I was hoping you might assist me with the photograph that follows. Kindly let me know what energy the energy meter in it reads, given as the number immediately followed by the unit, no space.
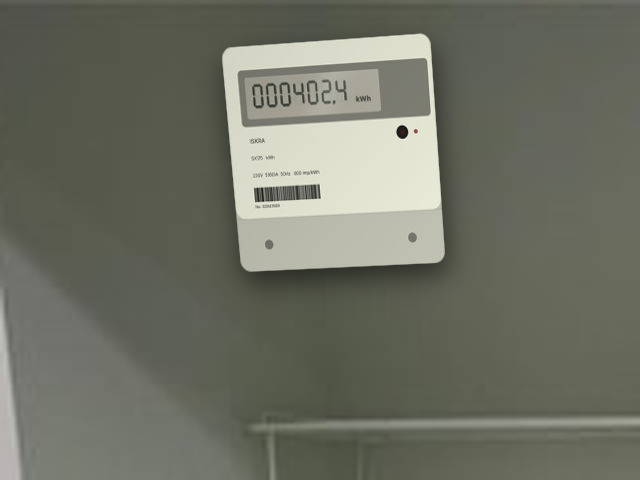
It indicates 402.4kWh
